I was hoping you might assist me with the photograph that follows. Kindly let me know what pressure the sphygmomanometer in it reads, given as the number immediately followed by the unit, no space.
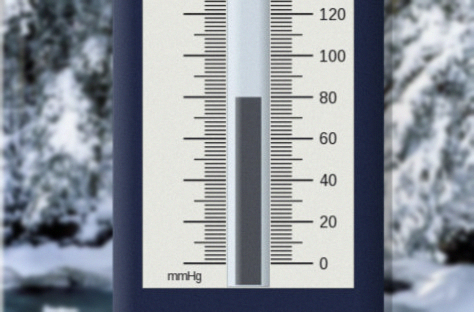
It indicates 80mmHg
